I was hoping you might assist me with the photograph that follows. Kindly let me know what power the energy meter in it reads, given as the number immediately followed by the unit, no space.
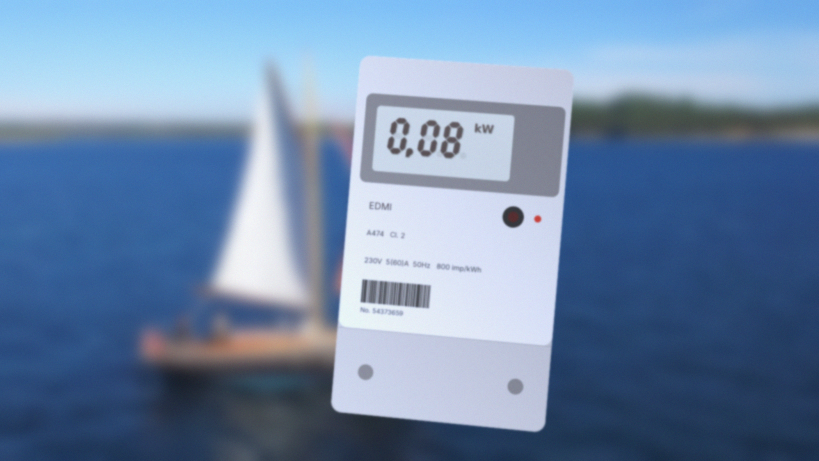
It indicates 0.08kW
